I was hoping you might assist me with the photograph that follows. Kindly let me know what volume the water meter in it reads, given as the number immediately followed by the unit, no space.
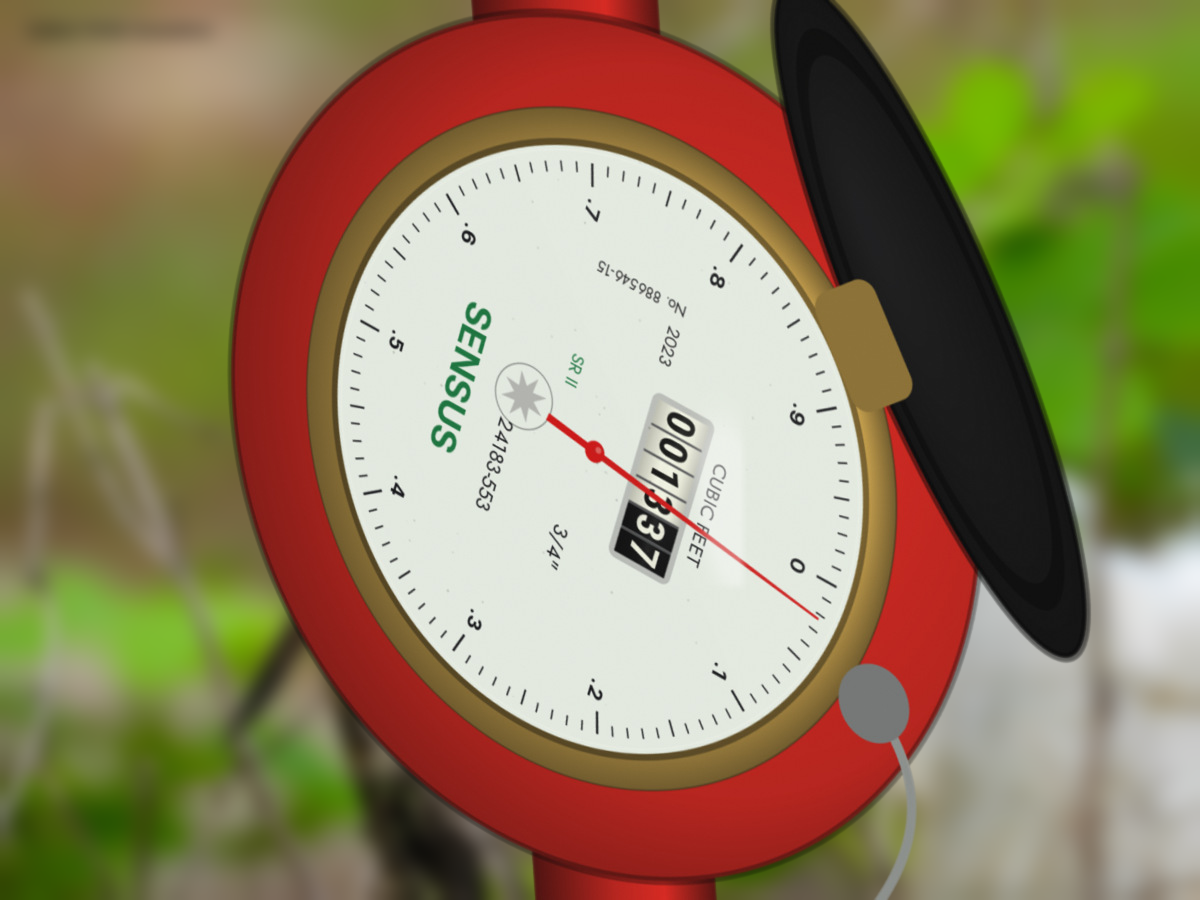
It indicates 1337.02ft³
